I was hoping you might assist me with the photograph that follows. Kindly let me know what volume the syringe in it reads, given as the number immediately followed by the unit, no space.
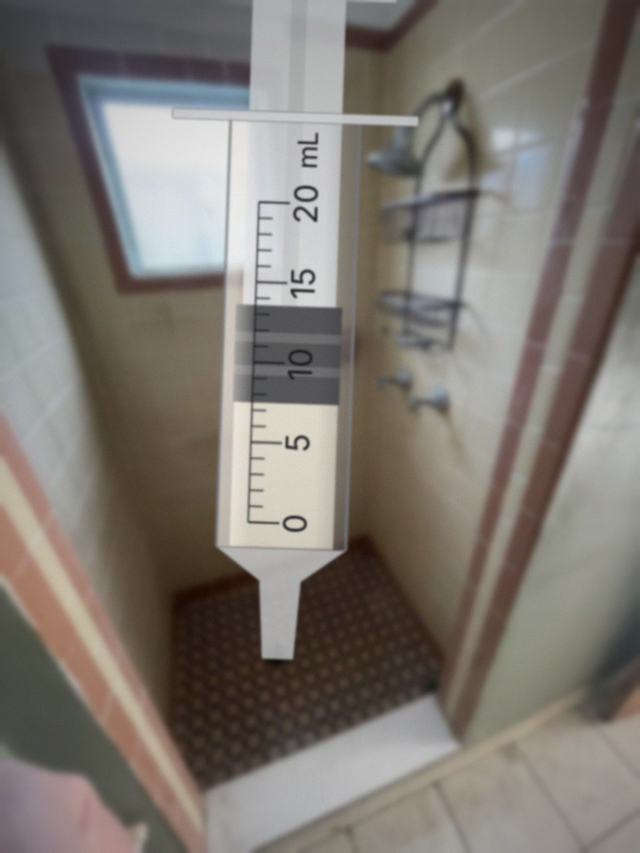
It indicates 7.5mL
